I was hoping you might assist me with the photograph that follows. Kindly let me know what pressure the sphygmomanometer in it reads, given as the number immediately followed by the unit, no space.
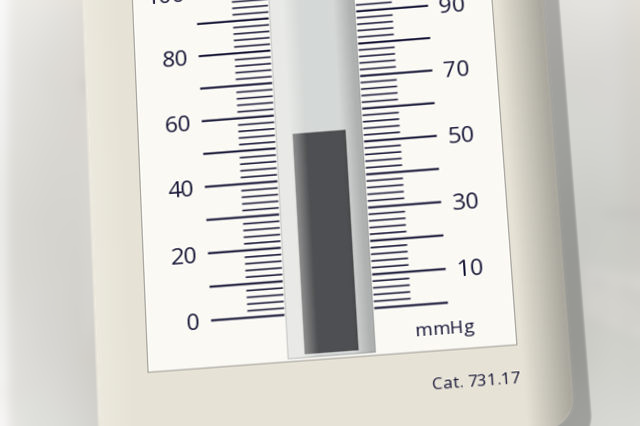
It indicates 54mmHg
